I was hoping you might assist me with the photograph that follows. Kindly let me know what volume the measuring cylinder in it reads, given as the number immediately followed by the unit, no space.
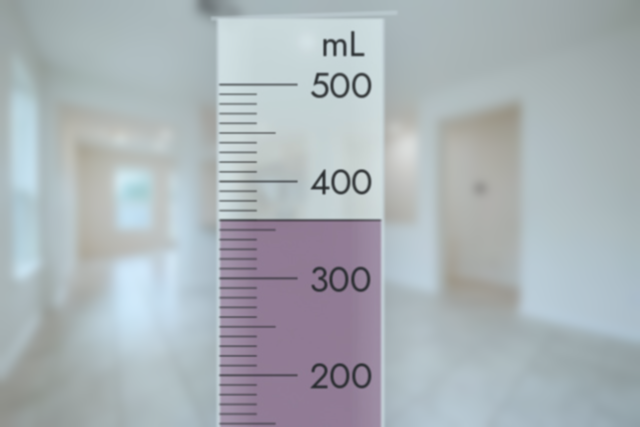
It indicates 360mL
